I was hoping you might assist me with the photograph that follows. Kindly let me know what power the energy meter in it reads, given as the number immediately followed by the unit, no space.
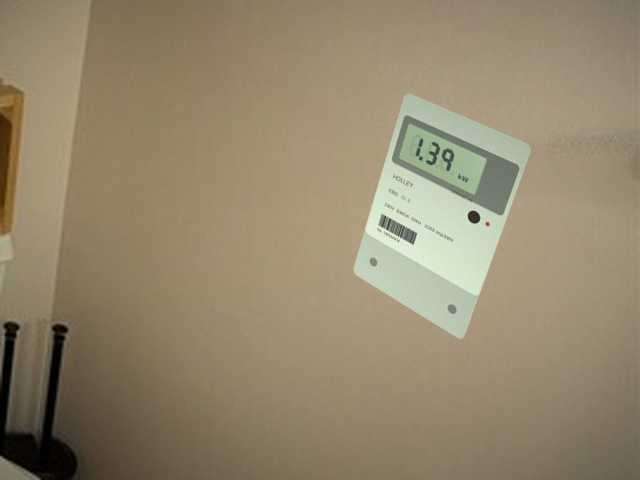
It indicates 1.39kW
